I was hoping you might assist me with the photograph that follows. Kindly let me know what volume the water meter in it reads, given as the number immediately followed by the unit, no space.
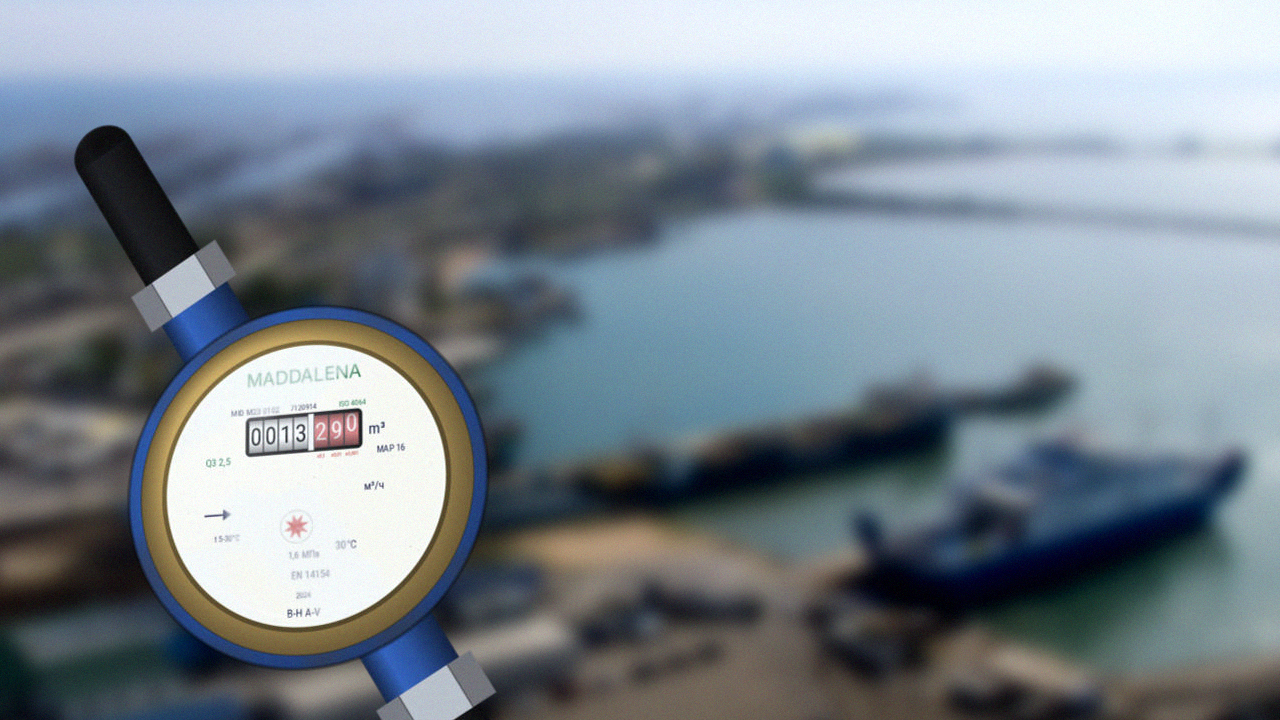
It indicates 13.290m³
